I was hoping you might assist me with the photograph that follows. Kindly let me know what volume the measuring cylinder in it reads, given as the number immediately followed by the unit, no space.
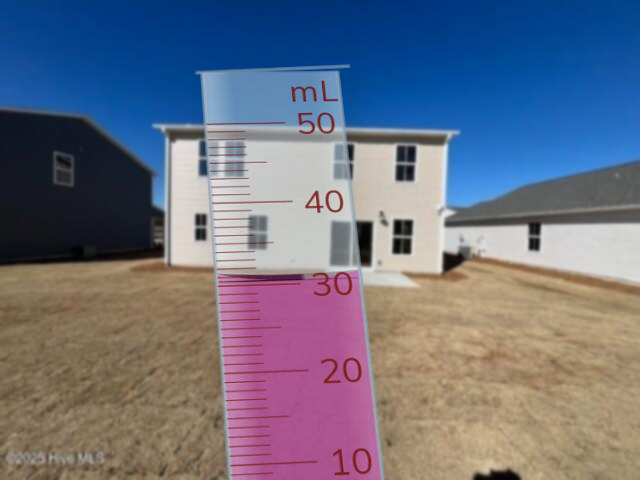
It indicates 30.5mL
